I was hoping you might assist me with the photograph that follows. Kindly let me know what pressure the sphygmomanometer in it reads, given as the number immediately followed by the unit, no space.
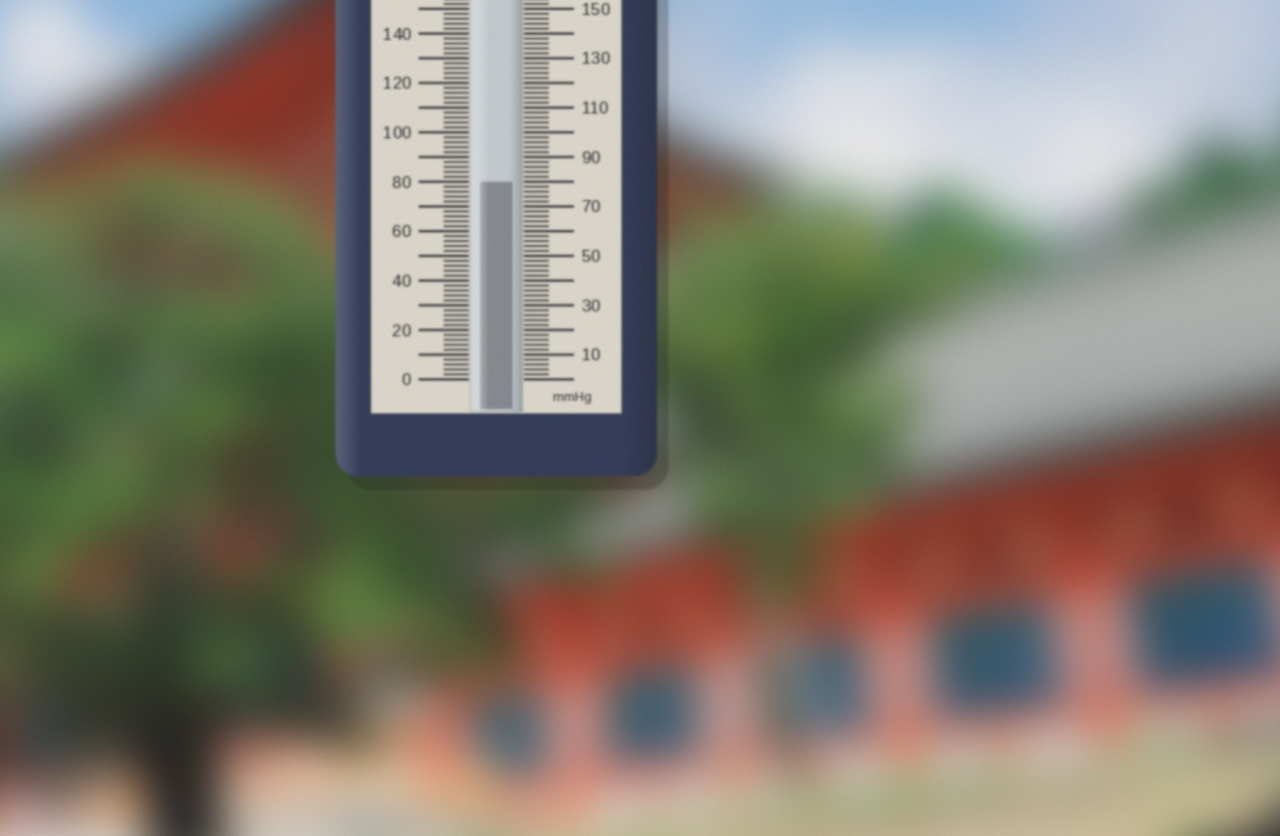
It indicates 80mmHg
